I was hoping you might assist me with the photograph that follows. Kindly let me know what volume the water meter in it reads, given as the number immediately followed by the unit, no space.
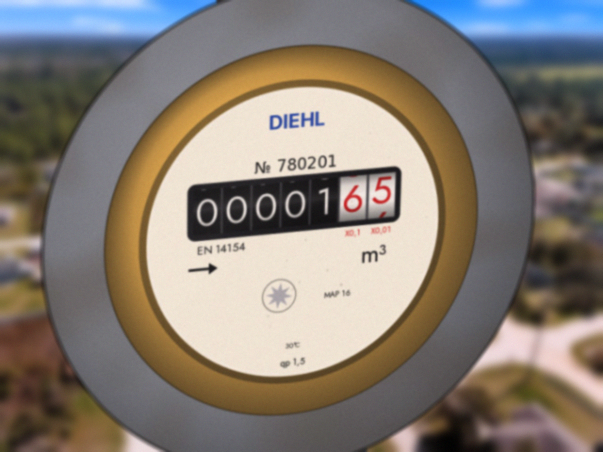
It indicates 1.65m³
